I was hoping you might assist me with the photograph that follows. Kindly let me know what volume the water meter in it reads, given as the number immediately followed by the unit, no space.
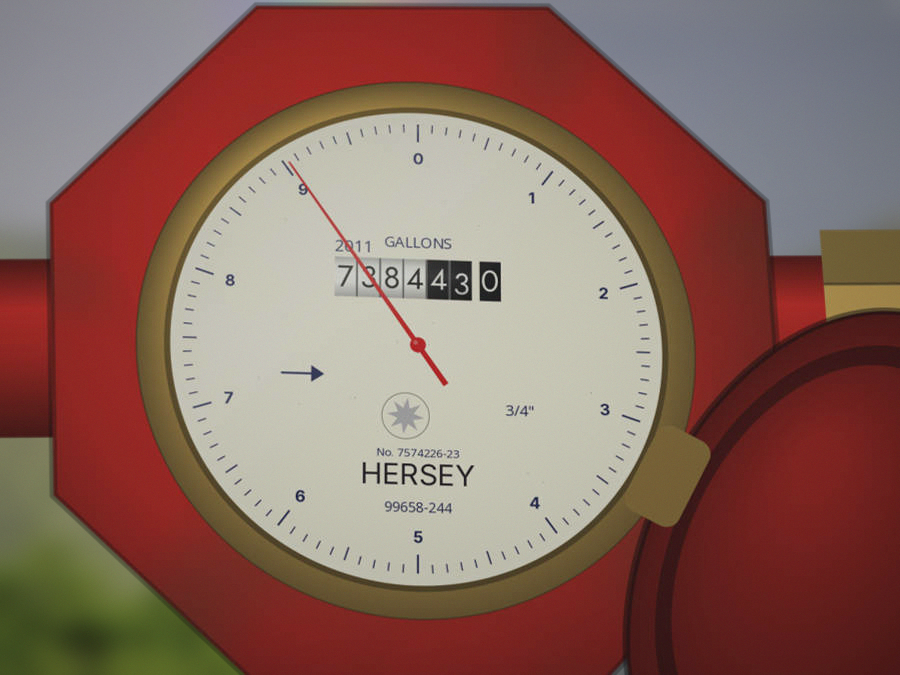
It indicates 7384429.0gal
